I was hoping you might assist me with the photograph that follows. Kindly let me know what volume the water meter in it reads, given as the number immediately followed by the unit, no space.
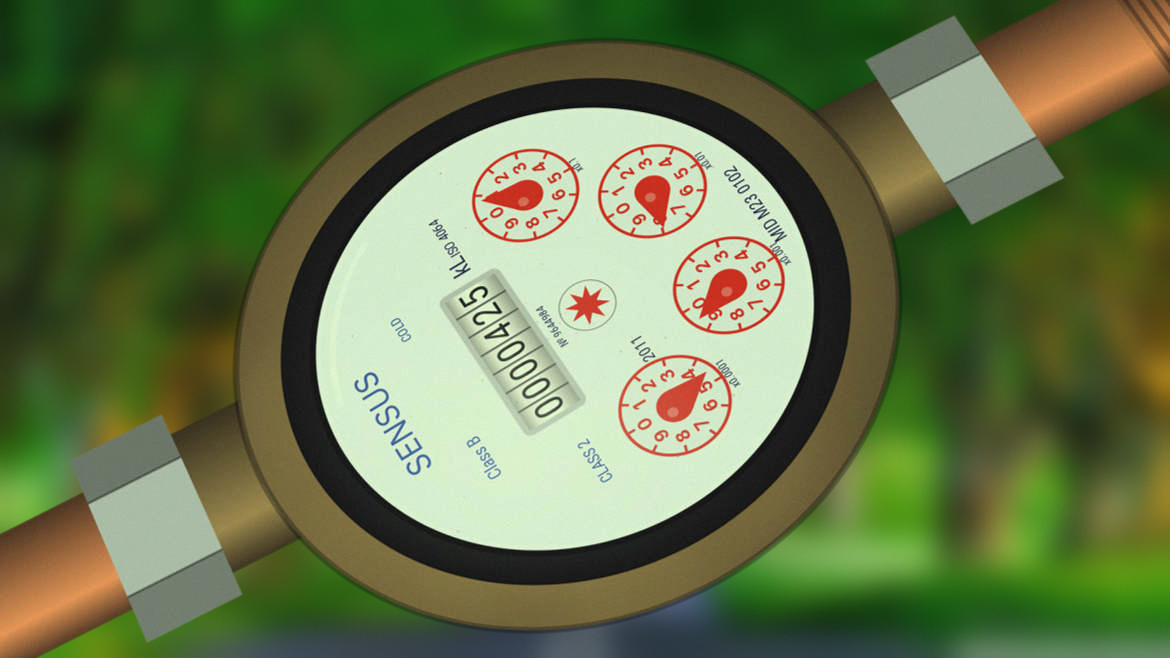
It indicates 425.0794kL
